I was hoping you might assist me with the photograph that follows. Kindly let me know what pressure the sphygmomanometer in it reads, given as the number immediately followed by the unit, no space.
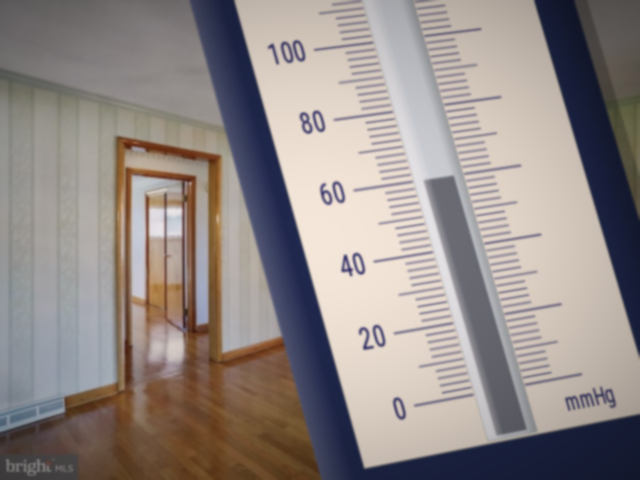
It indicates 60mmHg
